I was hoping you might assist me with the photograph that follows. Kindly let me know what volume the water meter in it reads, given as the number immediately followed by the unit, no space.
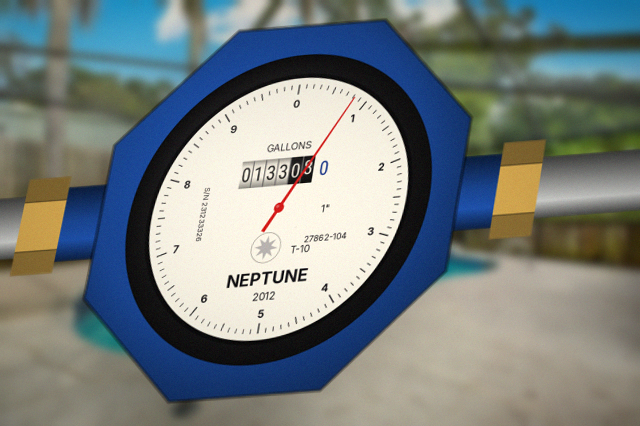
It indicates 133080.8gal
